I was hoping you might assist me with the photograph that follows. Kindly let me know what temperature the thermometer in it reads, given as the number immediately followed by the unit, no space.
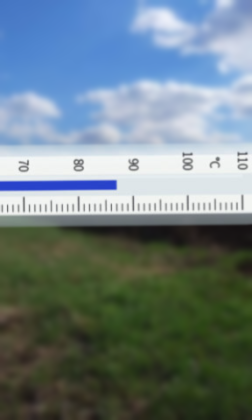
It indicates 87°C
